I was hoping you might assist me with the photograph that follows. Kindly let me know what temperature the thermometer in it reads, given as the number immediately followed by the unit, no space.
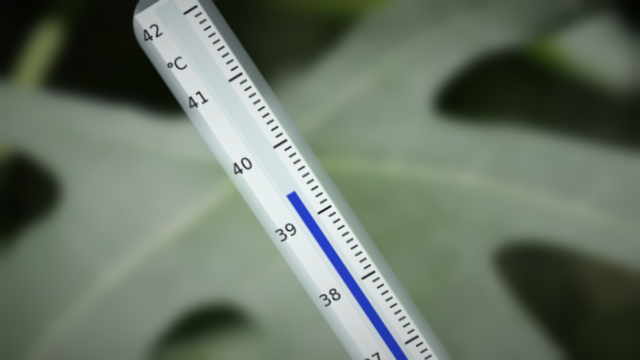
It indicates 39.4°C
